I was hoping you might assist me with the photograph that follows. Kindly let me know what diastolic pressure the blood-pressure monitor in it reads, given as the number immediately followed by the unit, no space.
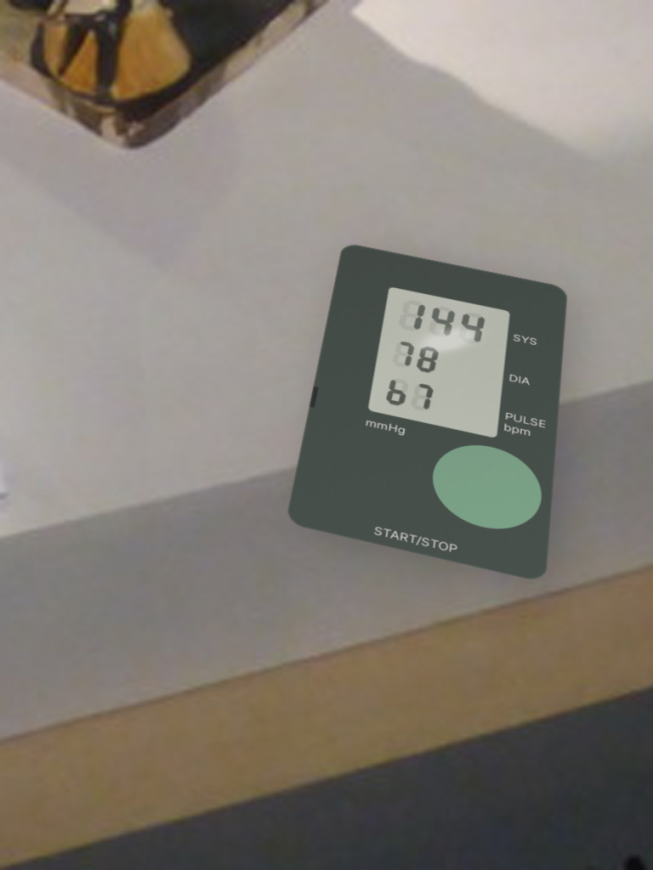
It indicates 78mmHg
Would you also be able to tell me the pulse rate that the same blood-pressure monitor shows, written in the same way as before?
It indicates 67bpm
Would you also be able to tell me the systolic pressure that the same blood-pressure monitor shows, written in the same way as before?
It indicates 144mmHg
